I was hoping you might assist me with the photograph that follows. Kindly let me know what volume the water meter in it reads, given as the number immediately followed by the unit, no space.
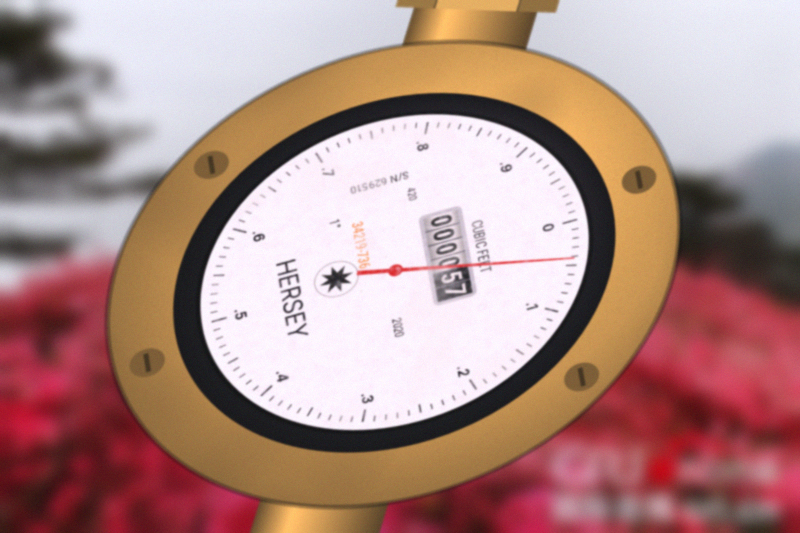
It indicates 57.04ft³
